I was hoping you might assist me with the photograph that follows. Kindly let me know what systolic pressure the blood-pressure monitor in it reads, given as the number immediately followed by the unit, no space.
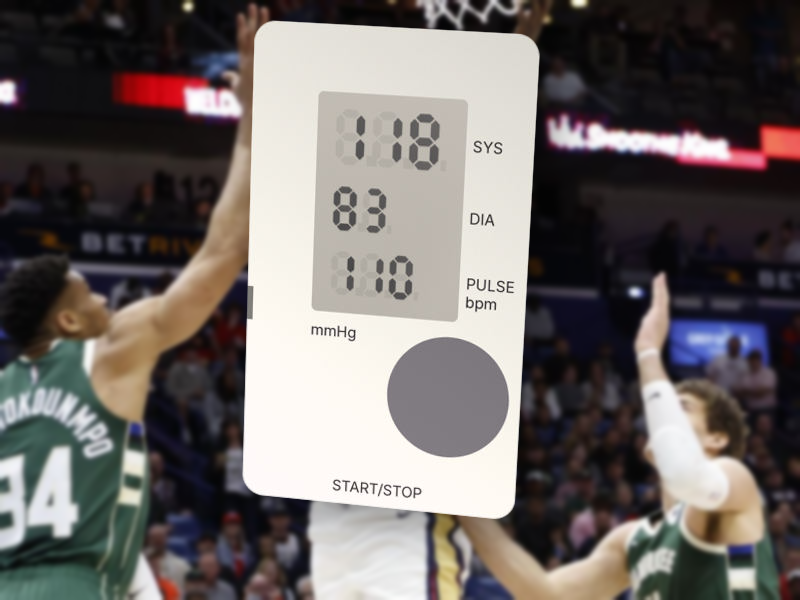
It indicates 118mmHg
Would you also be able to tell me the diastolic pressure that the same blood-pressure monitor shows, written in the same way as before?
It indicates 83mmHg
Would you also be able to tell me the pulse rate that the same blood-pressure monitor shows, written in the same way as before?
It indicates 110bpm
